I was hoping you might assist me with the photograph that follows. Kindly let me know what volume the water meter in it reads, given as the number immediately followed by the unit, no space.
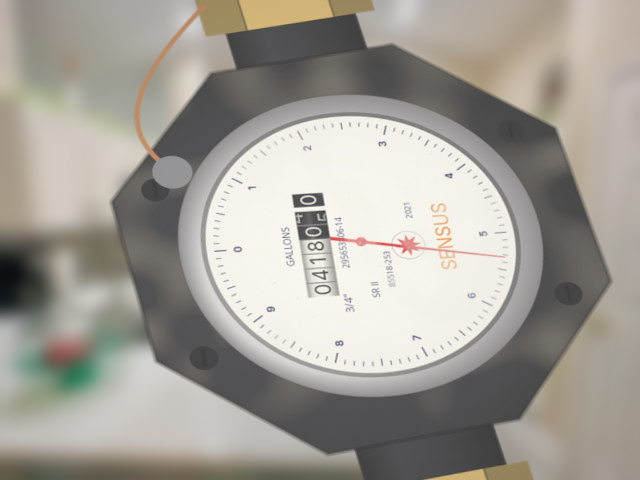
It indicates 418045.3gal
